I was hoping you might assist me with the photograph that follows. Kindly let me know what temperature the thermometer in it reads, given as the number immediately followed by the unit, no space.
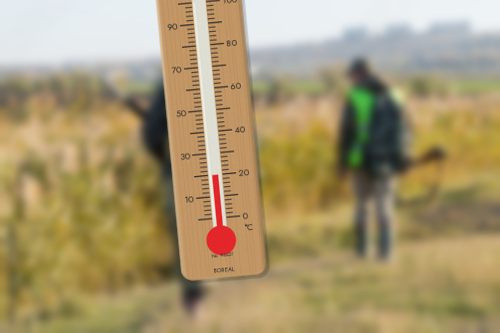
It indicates 20°C
